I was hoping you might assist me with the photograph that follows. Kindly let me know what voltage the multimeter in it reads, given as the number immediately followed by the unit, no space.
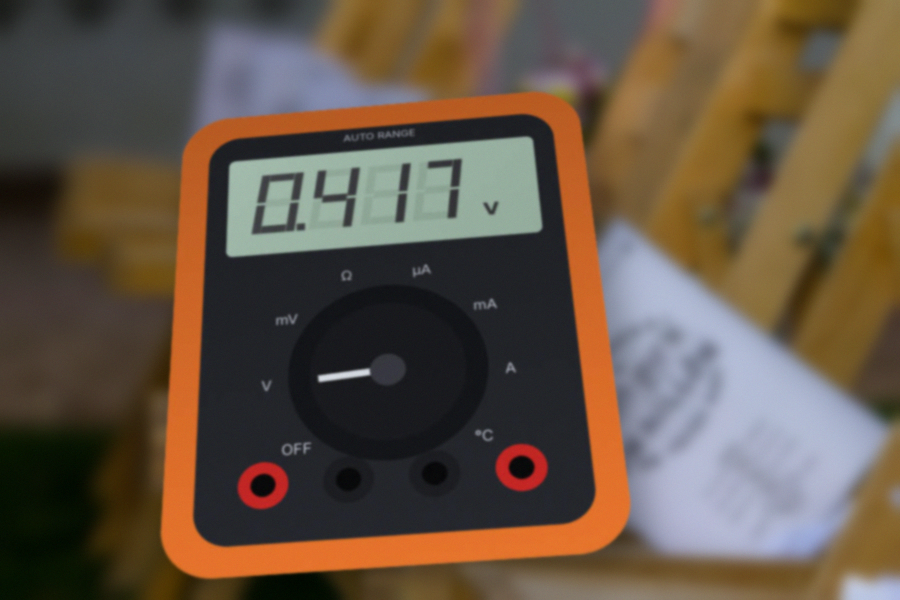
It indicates 0.417V
